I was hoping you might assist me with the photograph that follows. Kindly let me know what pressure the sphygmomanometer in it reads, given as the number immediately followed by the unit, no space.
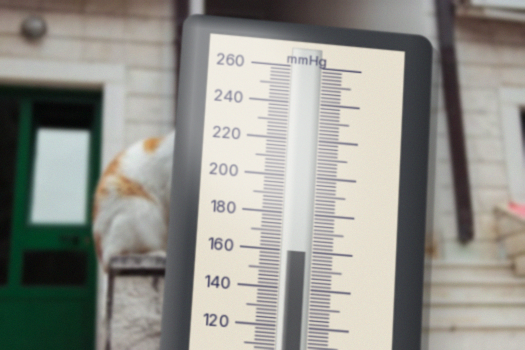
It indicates 160mmHg
